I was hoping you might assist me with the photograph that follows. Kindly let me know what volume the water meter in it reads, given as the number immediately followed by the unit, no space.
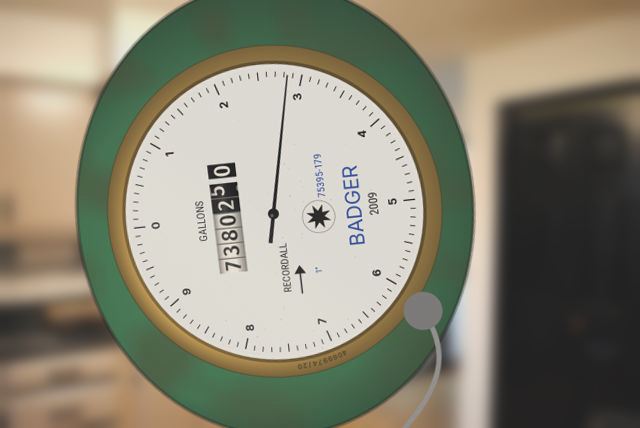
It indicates 7380252.8gal
